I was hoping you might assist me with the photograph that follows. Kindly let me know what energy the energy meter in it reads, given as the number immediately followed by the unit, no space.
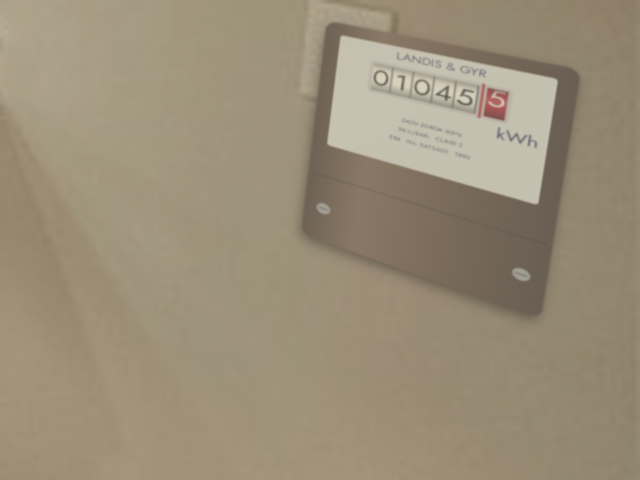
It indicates 1045.5kWh
